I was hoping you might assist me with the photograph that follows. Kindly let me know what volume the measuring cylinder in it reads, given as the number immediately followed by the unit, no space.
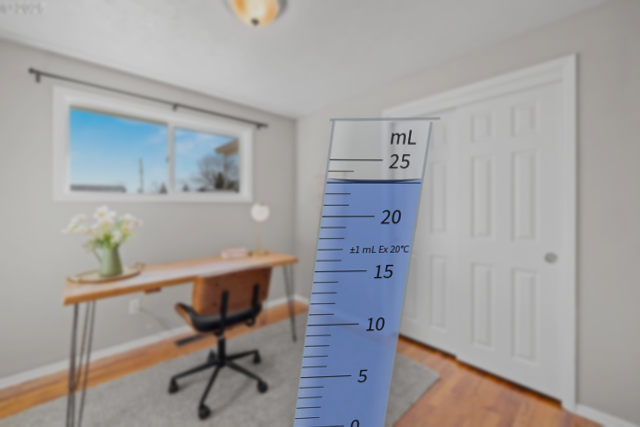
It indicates 23mL
